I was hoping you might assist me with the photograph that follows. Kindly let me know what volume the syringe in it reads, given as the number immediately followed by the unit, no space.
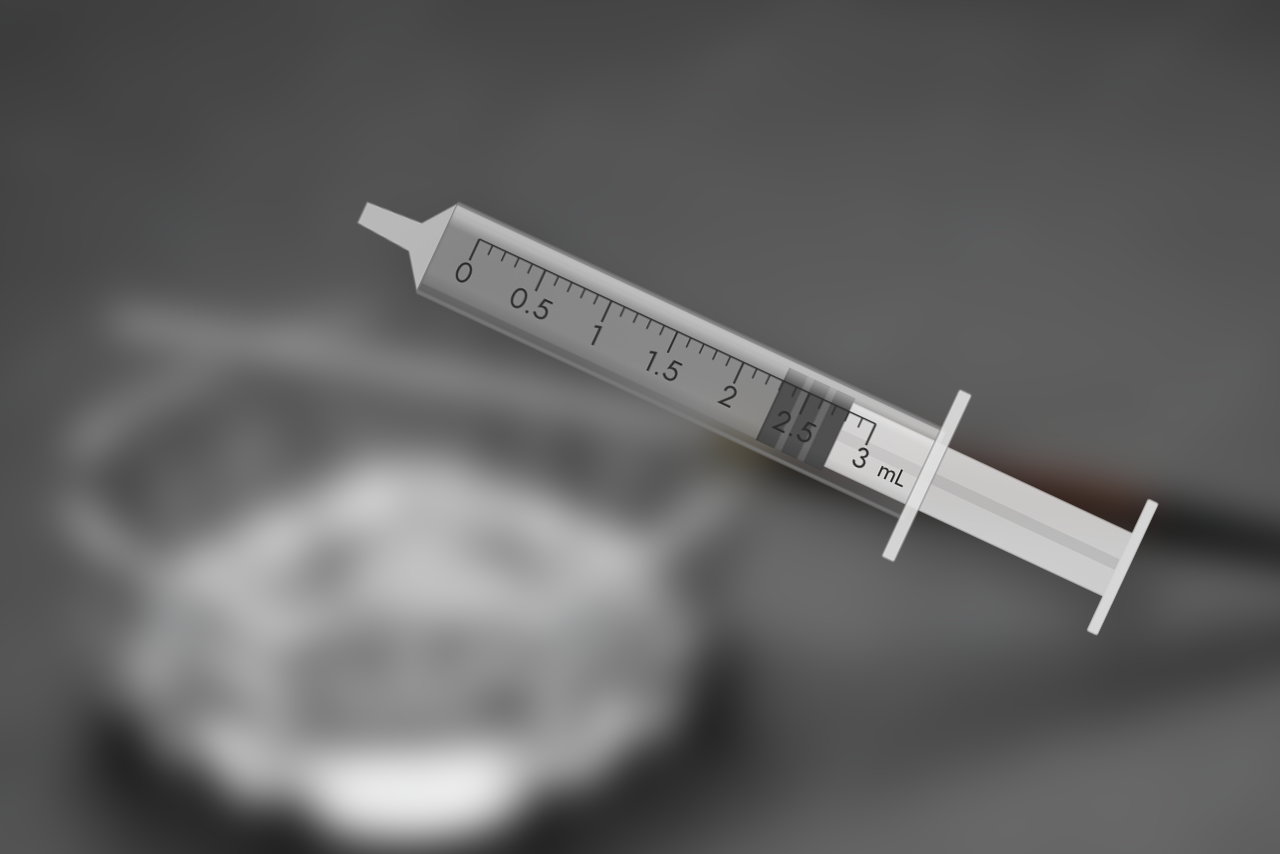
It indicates 2.3mL
